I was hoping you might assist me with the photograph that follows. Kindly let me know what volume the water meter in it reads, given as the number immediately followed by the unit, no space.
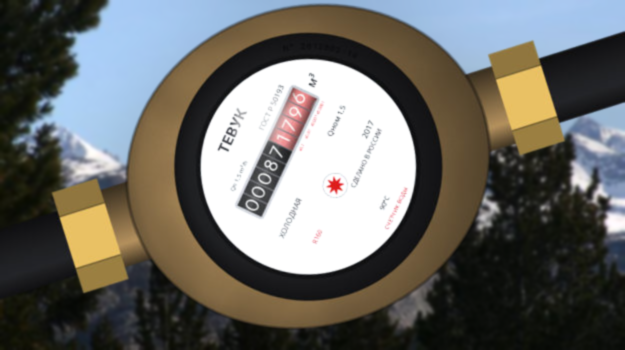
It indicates 87.1796m³
